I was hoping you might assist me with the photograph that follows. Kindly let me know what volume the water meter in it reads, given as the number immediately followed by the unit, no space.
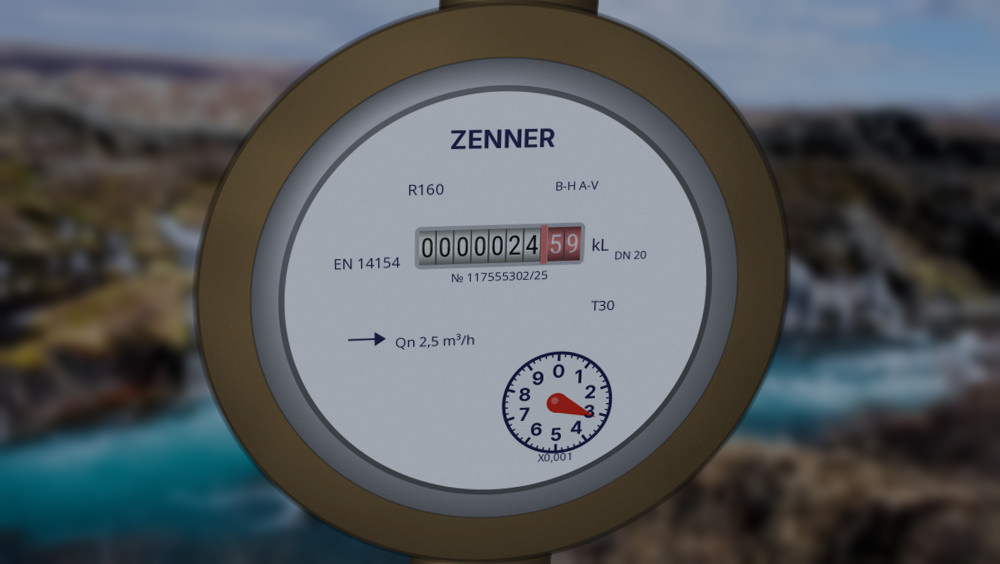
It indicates 24.593kL
